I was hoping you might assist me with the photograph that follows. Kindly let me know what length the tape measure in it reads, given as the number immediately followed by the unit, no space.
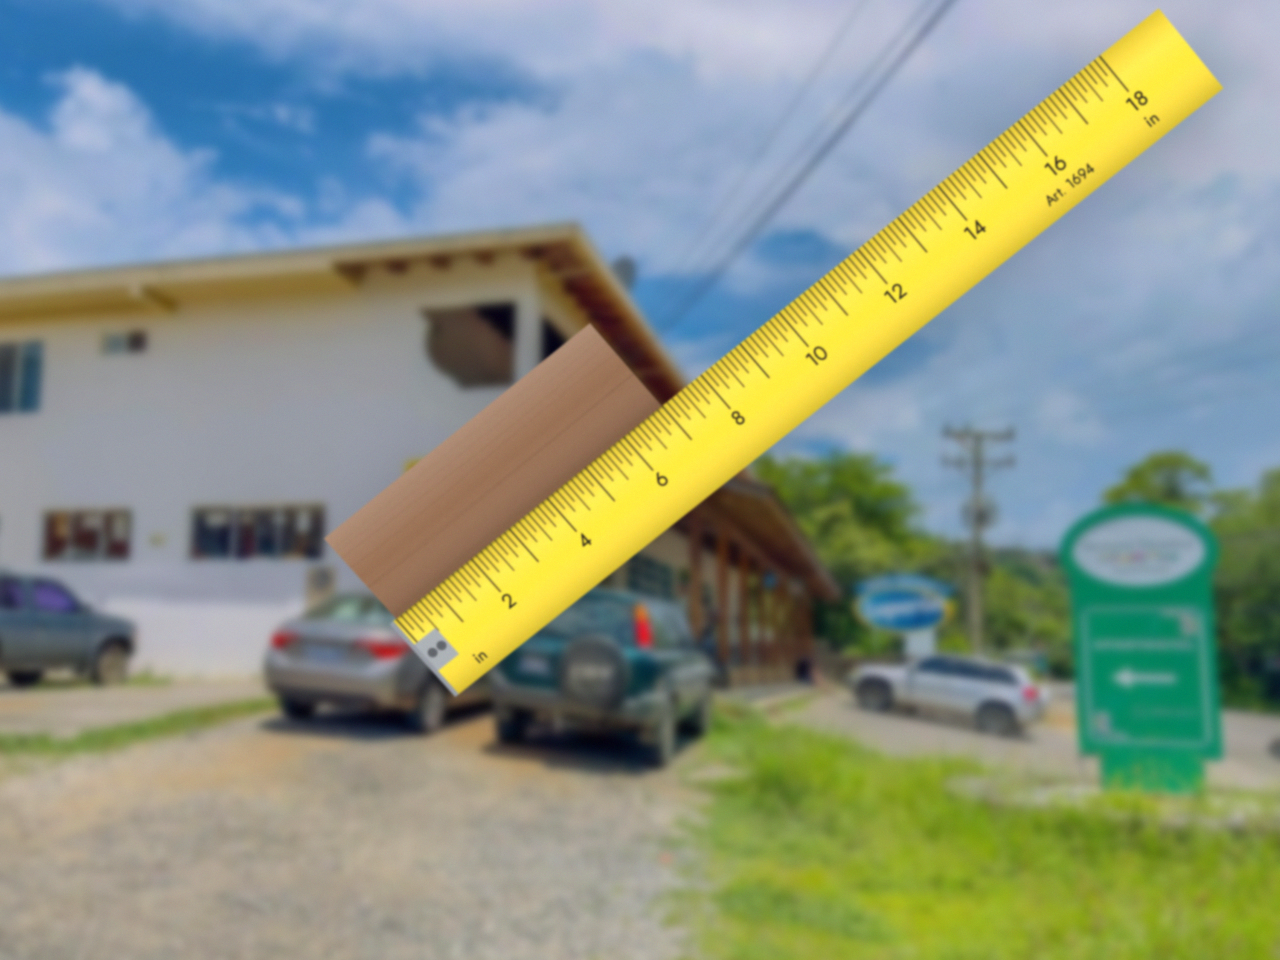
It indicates 7in
